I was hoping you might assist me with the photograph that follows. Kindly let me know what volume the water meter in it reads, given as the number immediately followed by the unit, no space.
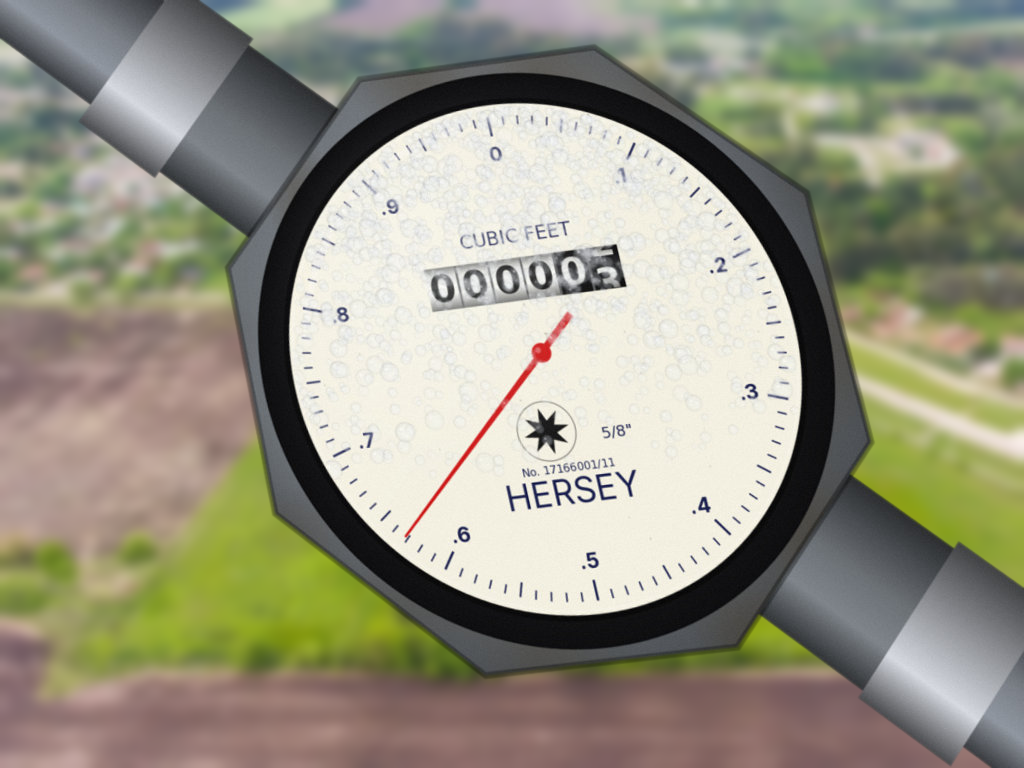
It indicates 2.63ft³
